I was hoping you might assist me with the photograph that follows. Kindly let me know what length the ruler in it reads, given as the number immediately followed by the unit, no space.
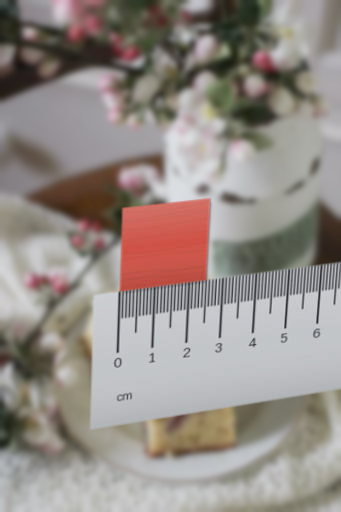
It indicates 2.5cm
